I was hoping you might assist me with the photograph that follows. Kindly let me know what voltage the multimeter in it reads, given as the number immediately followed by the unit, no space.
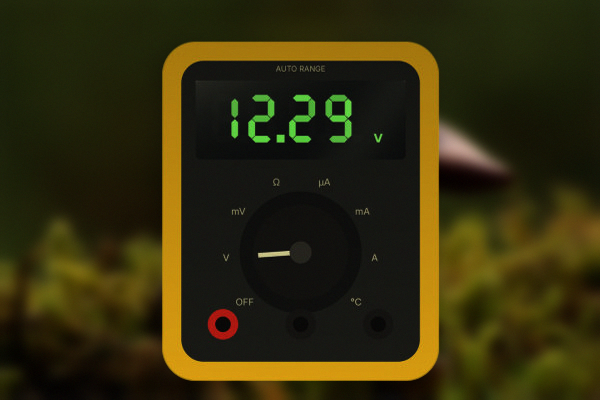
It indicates 12.29V
